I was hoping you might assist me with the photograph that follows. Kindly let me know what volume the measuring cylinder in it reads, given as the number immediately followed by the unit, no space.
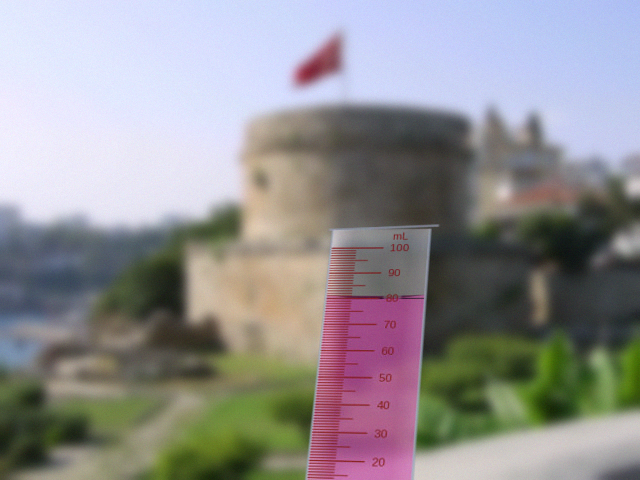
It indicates 80mL
